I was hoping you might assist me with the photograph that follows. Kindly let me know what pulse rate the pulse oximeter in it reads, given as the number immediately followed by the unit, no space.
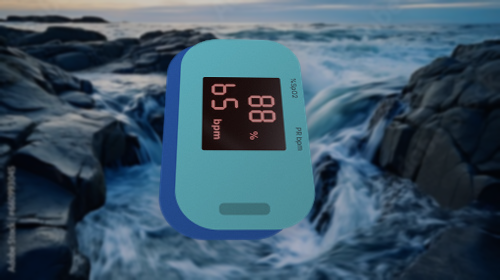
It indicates 65bpm
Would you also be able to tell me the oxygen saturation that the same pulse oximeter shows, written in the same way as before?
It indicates 88%
